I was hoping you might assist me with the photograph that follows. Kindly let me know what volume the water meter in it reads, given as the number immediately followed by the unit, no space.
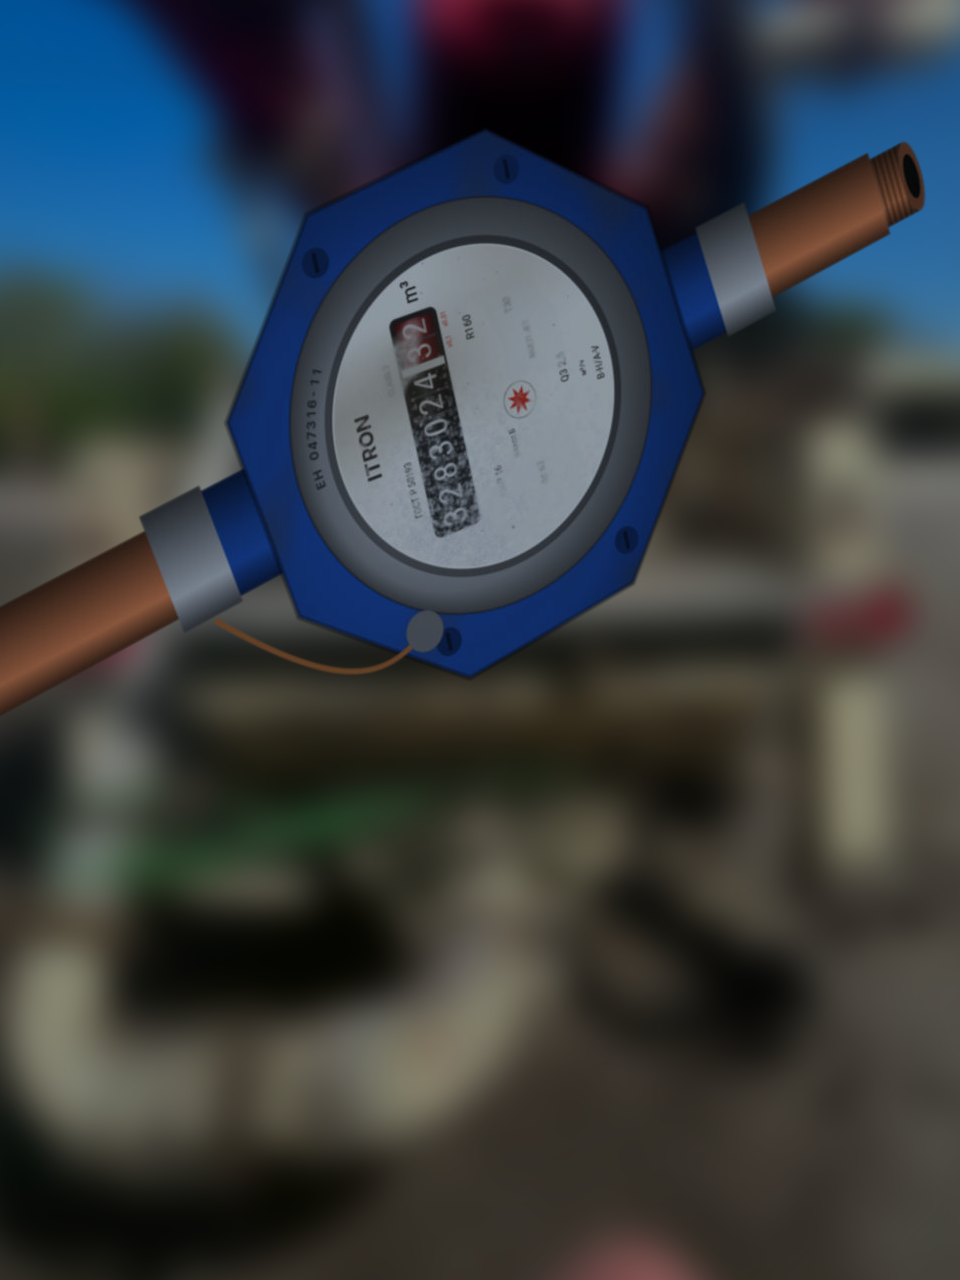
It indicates 3283024.32m³
